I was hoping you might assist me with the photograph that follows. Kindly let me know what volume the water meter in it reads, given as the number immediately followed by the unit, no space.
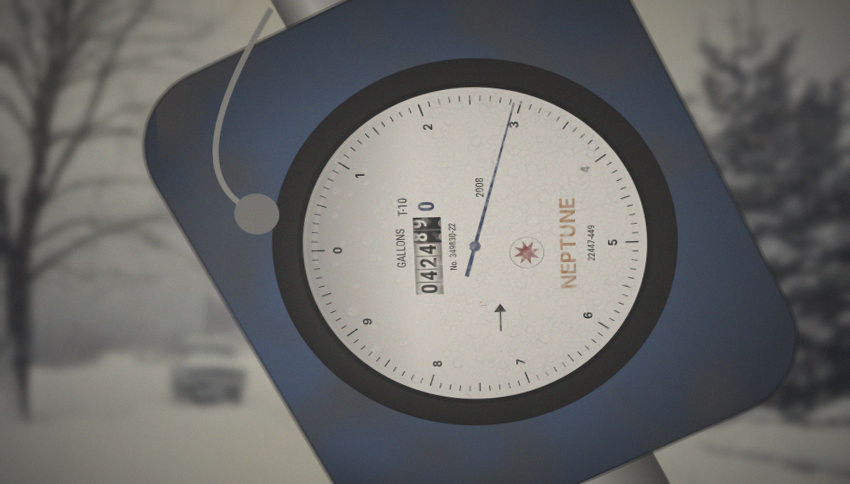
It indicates 424892.9gal
